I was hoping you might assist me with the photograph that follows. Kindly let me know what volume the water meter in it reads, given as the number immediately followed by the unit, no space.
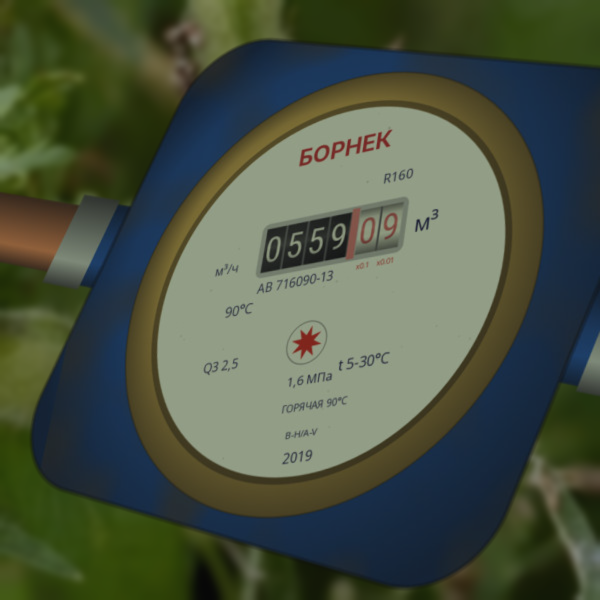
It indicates 559.09m³
